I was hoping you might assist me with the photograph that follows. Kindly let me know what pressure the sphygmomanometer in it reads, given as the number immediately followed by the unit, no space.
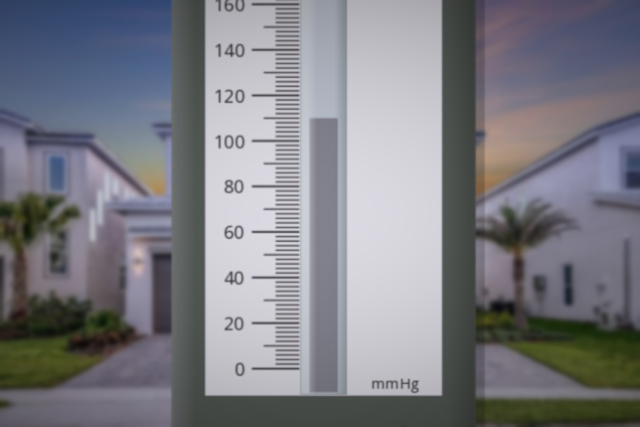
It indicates 110mmHg
